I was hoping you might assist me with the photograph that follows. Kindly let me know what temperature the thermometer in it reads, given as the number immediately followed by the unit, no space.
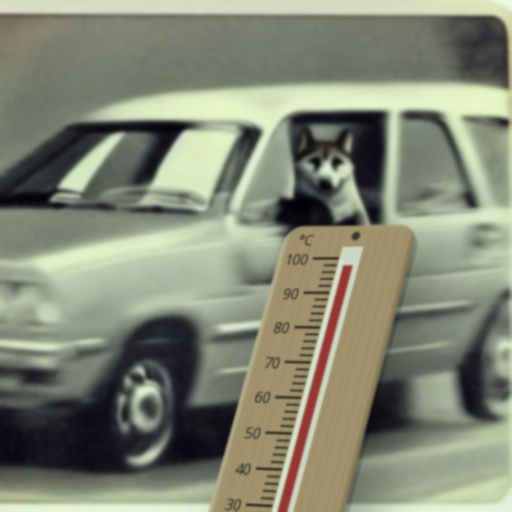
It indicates 98°C
